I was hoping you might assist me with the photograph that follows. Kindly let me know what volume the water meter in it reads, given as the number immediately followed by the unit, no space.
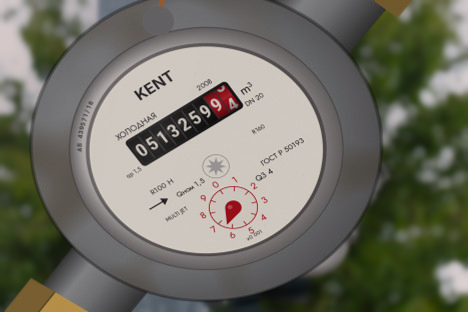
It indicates 513259.936m³
